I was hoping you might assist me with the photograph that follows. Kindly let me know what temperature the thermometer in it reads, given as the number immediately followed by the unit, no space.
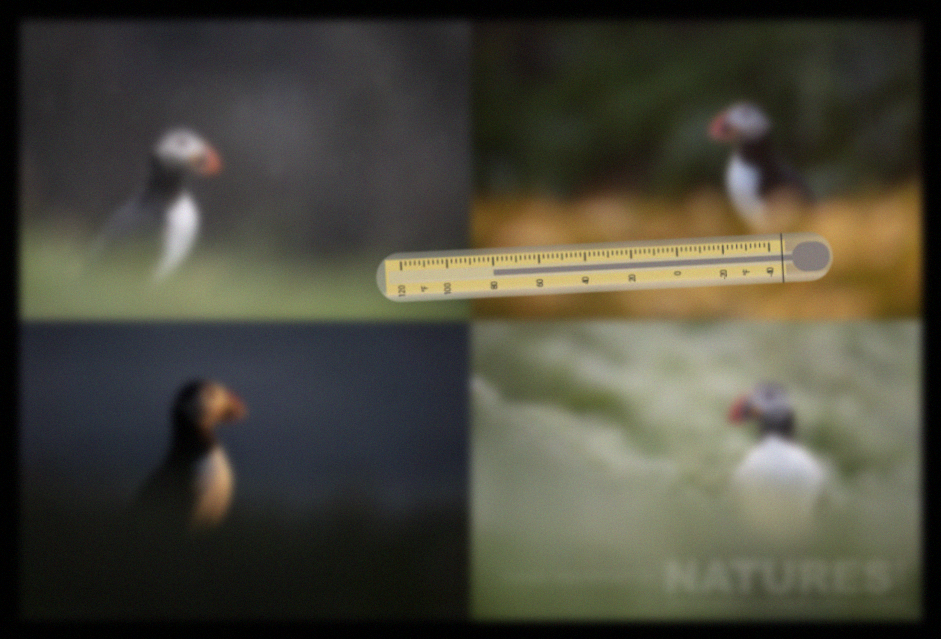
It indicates 80°F
